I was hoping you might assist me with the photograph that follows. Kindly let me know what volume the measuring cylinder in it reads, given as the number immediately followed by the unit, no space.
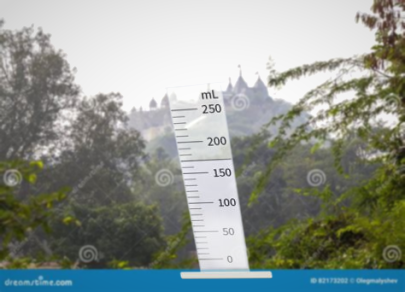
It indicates 170mL
